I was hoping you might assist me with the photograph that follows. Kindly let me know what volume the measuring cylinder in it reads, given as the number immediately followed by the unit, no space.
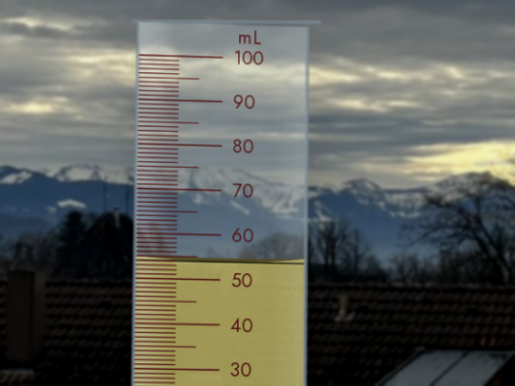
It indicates 54mL
